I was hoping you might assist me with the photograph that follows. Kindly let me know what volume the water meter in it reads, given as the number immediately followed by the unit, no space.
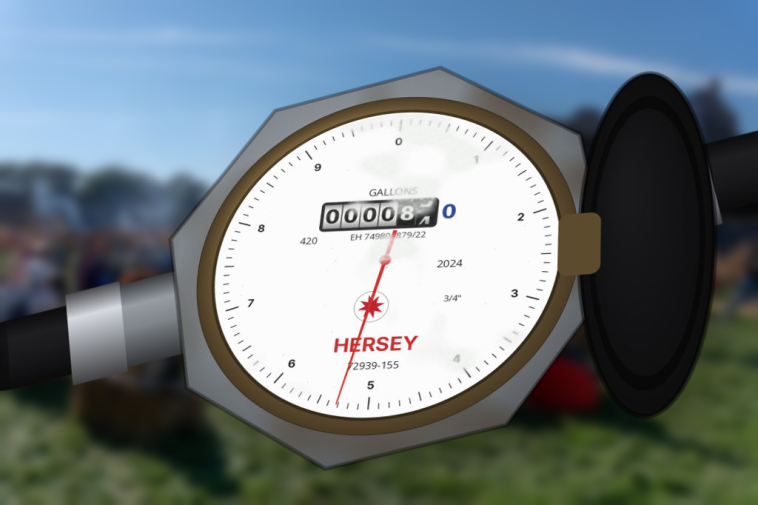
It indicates 835.3gal
